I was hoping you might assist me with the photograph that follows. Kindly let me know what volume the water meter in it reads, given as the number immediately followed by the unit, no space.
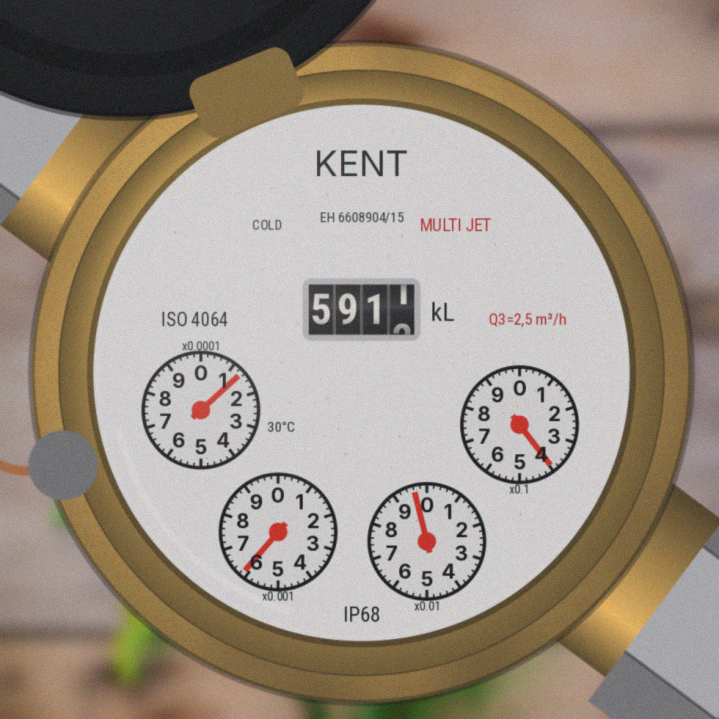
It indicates 5911.3961kL
